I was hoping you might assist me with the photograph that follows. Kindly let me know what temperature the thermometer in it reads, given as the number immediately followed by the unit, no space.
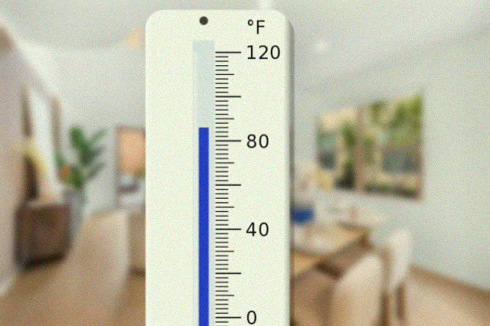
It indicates 86°F
